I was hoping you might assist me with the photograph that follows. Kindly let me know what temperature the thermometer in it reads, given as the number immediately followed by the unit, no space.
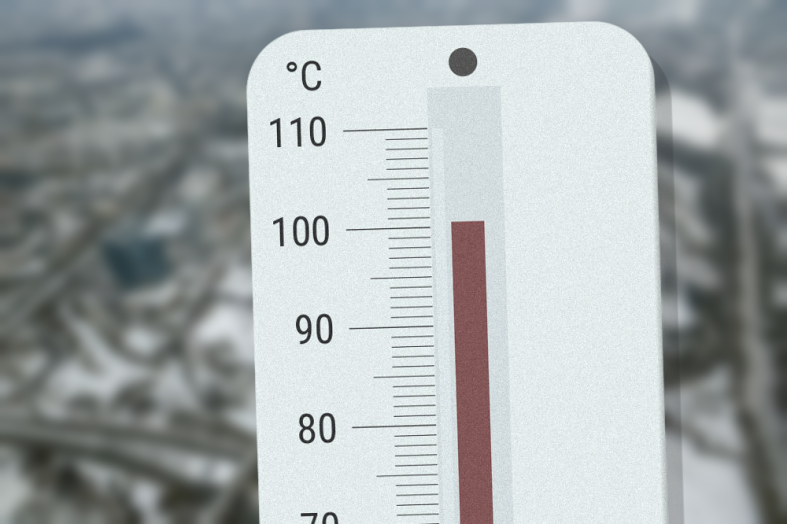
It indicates 100.5°C
